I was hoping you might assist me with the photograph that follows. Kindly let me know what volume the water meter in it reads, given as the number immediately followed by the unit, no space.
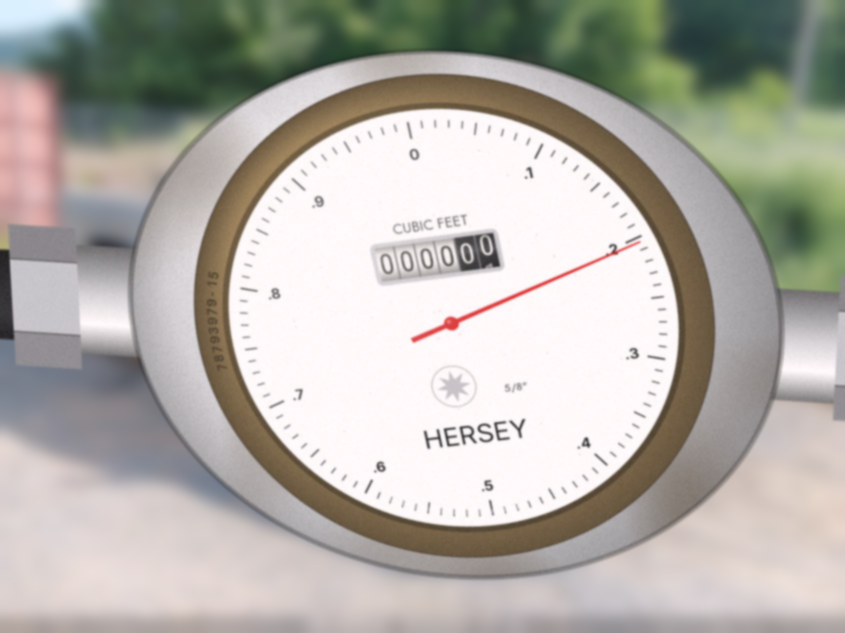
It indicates 0.20ft³
